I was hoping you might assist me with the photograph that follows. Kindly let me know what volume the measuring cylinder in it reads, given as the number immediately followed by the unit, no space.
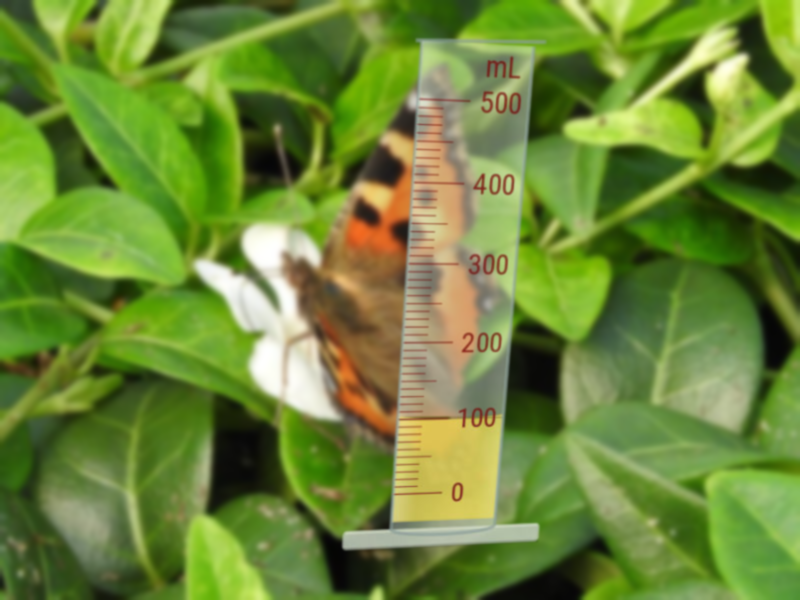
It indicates 100mL
